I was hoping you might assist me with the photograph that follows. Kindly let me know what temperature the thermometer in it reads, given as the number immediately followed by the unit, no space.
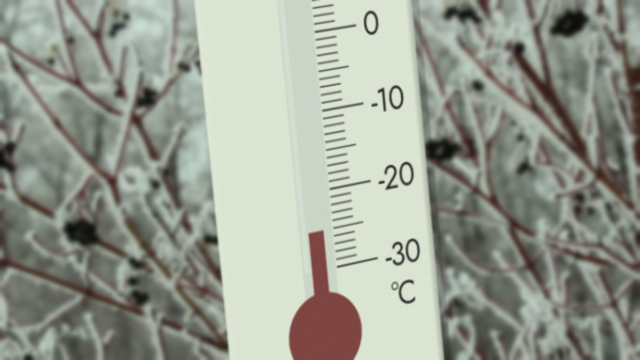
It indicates -25°C
